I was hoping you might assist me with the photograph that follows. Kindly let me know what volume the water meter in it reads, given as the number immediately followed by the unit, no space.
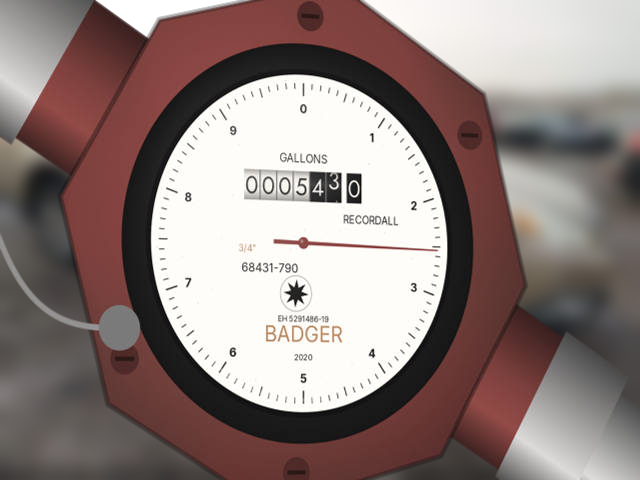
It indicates 5432.5gal
